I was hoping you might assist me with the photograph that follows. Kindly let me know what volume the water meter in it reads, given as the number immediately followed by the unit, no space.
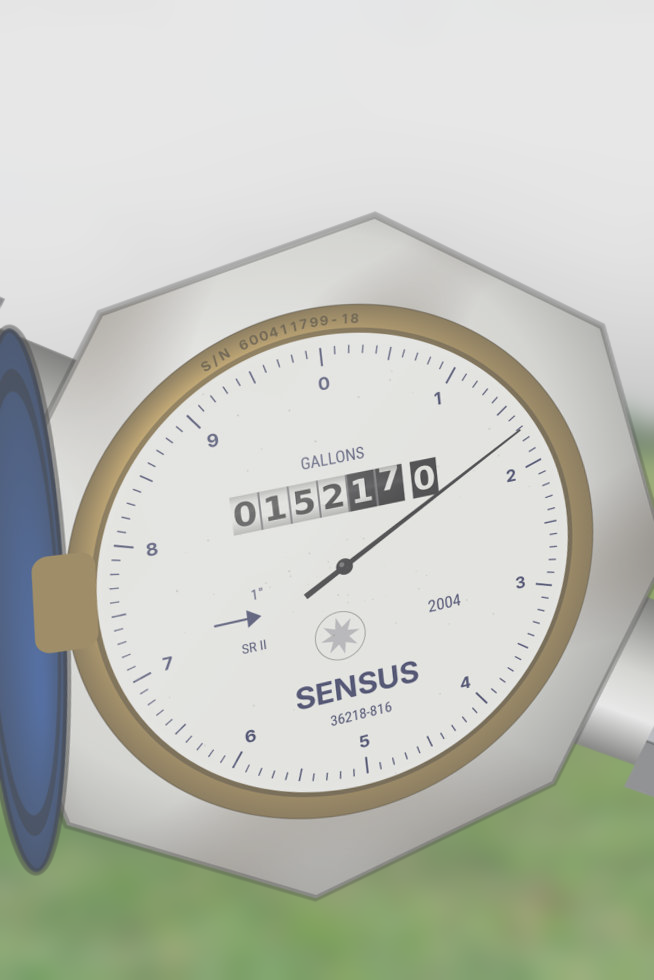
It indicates 152171.7gal
